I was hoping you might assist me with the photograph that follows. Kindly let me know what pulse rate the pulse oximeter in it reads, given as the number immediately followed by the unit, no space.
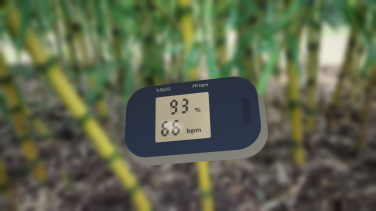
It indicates 66bpm
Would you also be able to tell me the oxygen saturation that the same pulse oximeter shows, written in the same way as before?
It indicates 93%
